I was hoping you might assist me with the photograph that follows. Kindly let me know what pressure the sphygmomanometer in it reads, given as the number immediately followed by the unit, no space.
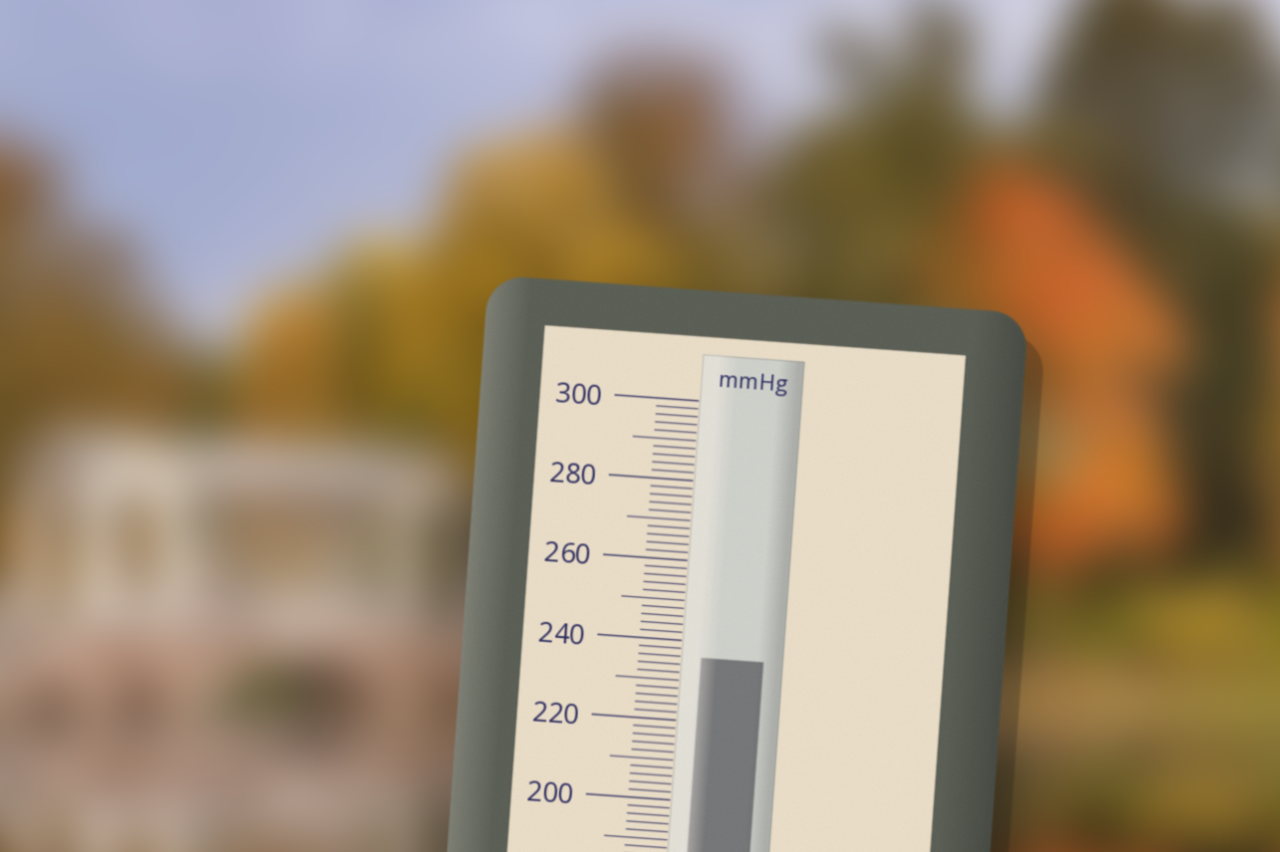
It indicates 236mmHg
